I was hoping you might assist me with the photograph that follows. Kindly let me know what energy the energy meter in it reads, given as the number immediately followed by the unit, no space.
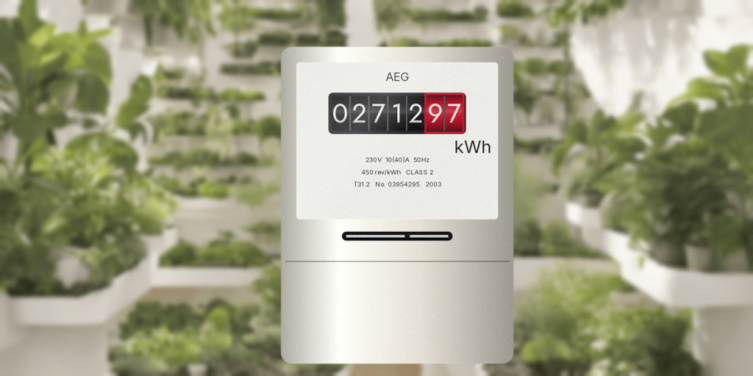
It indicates 2712.97kWh
